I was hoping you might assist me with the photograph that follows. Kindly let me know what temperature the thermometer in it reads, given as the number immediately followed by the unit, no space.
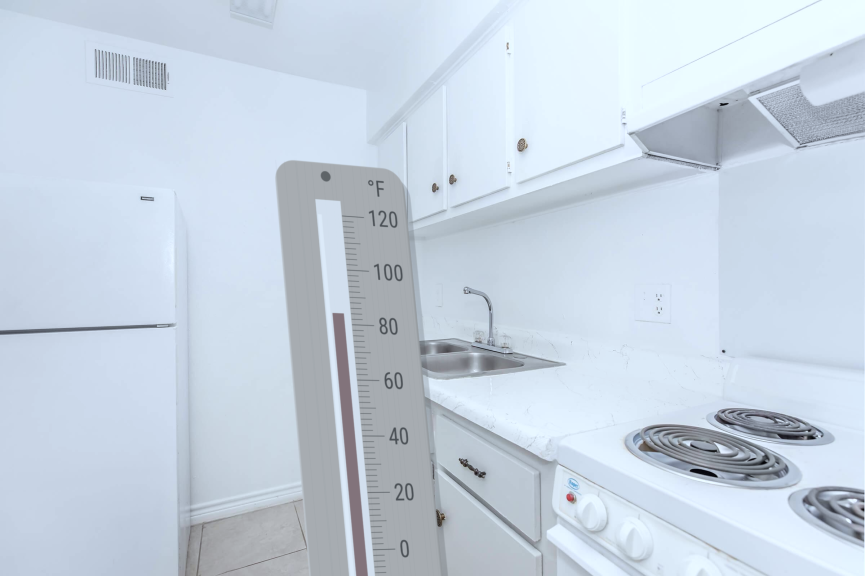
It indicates 84°F
